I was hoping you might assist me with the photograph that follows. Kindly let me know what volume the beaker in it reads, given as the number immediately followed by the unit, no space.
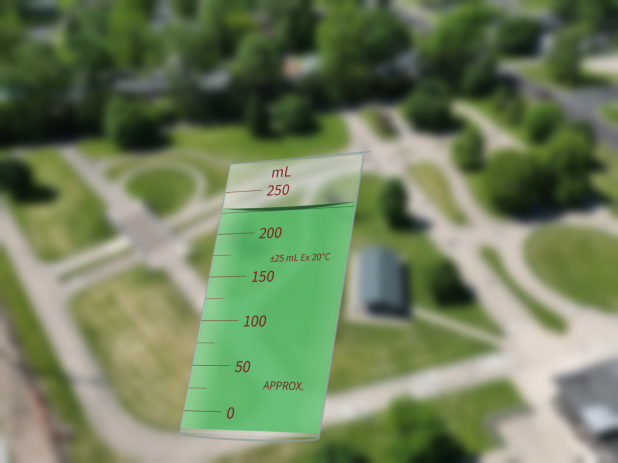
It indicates 225mL
